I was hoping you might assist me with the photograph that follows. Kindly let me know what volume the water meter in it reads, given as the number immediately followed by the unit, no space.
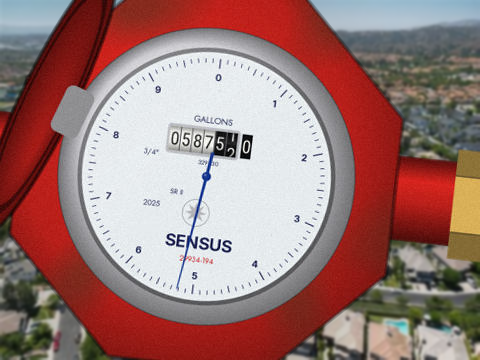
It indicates 587515.2gal
